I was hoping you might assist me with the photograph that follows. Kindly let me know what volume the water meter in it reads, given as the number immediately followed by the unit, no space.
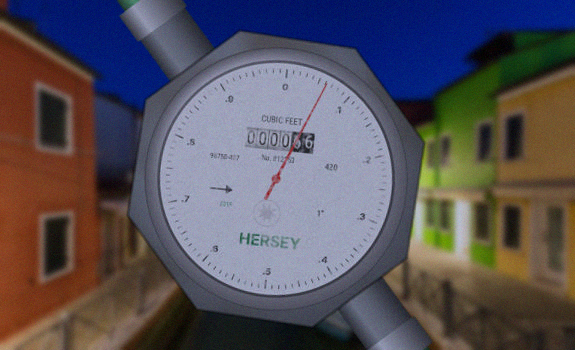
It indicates 66.06ft³
